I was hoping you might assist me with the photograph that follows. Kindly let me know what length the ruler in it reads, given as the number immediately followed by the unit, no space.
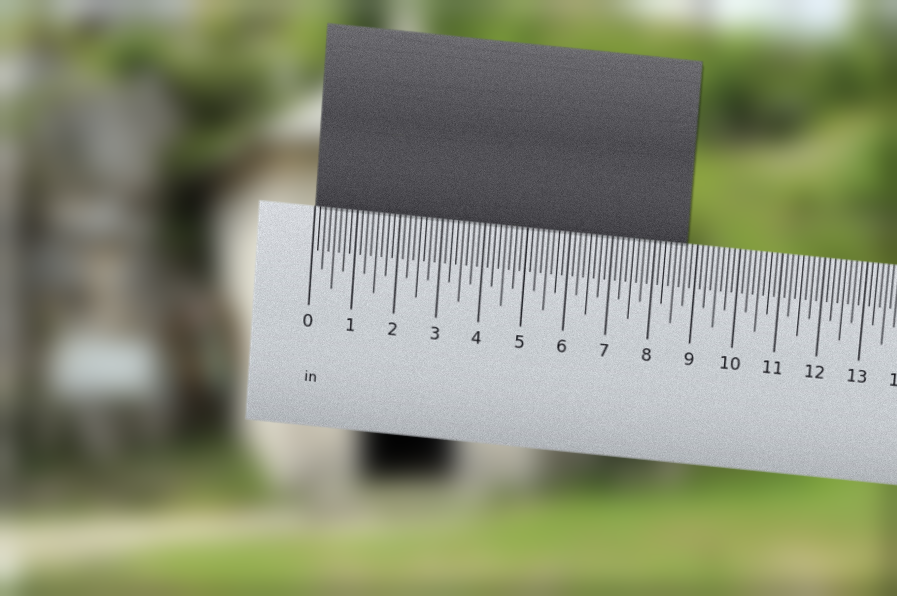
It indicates 8.75in
